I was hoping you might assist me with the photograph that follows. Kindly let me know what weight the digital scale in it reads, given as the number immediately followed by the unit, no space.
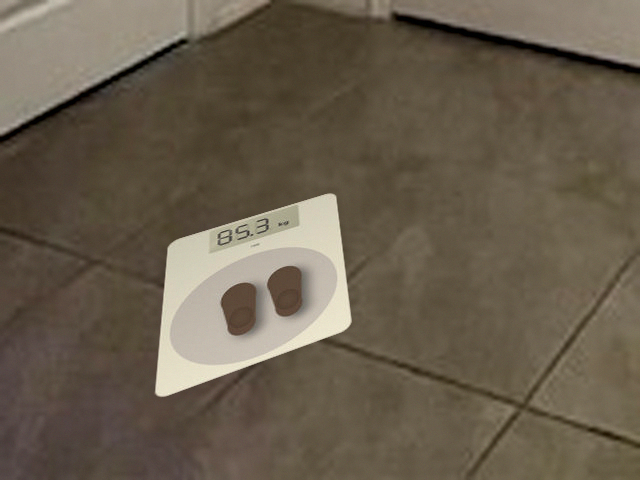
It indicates 85.3kg
